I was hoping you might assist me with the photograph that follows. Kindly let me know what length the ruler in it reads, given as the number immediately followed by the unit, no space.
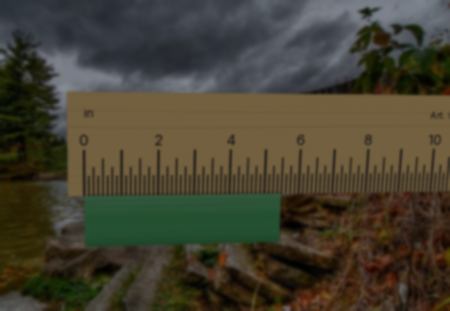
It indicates 5.5in
